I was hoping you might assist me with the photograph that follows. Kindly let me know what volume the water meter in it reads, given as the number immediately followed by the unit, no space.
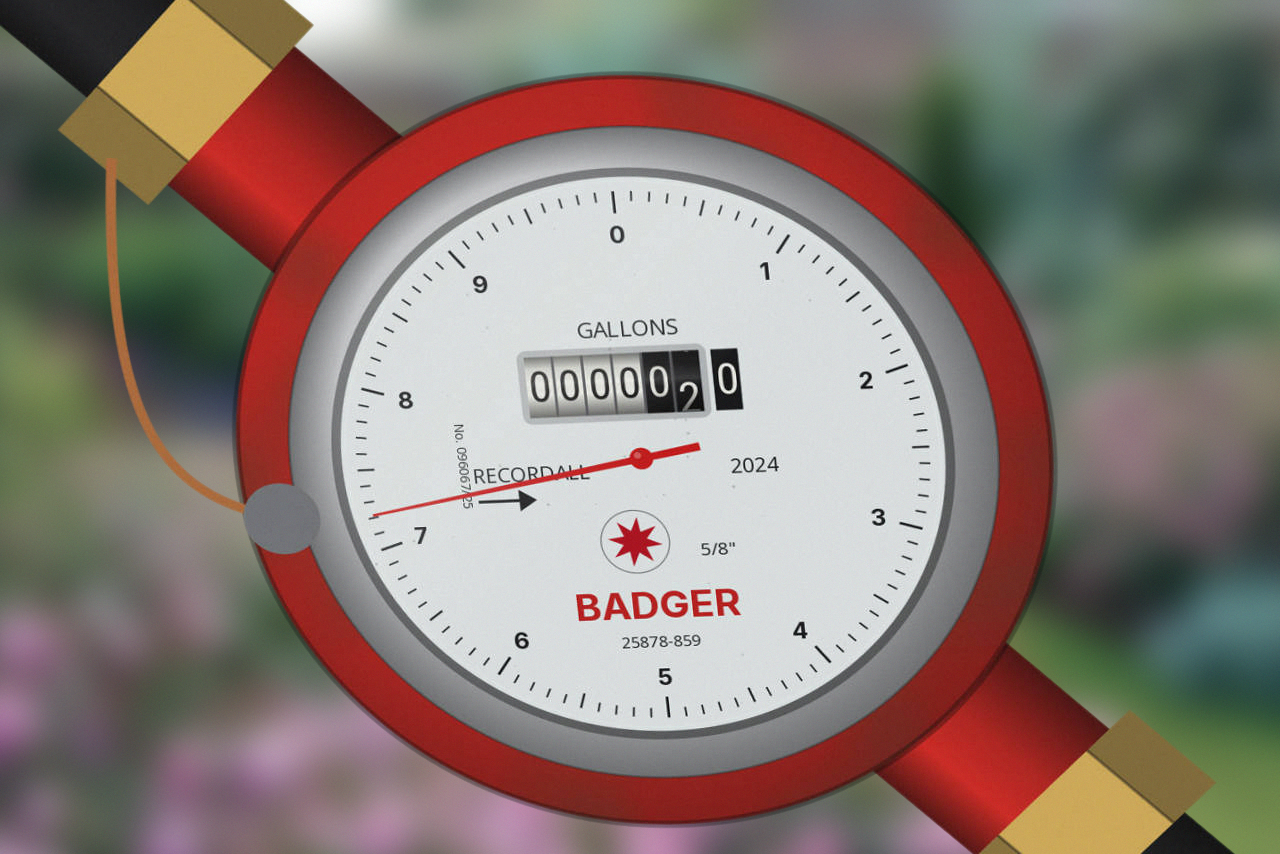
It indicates 17.2gal
